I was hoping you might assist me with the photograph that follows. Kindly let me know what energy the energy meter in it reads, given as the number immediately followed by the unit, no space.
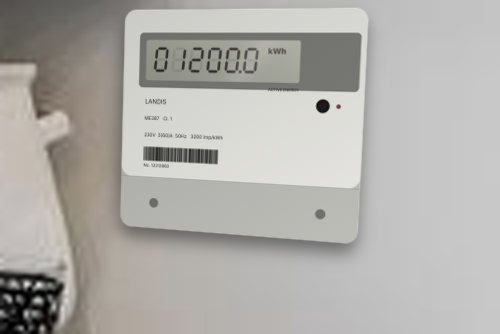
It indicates 1200.0kWh
